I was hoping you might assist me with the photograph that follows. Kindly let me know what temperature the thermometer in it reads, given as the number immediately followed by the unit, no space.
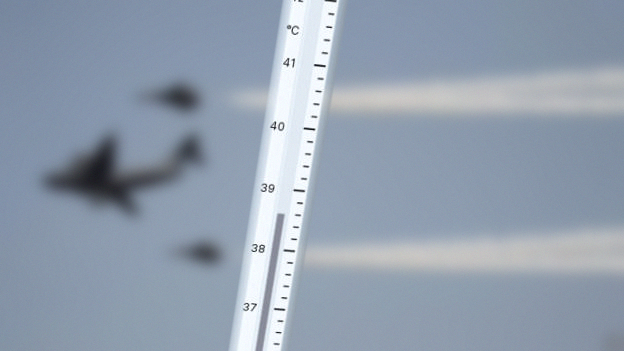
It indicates 38.6°C
